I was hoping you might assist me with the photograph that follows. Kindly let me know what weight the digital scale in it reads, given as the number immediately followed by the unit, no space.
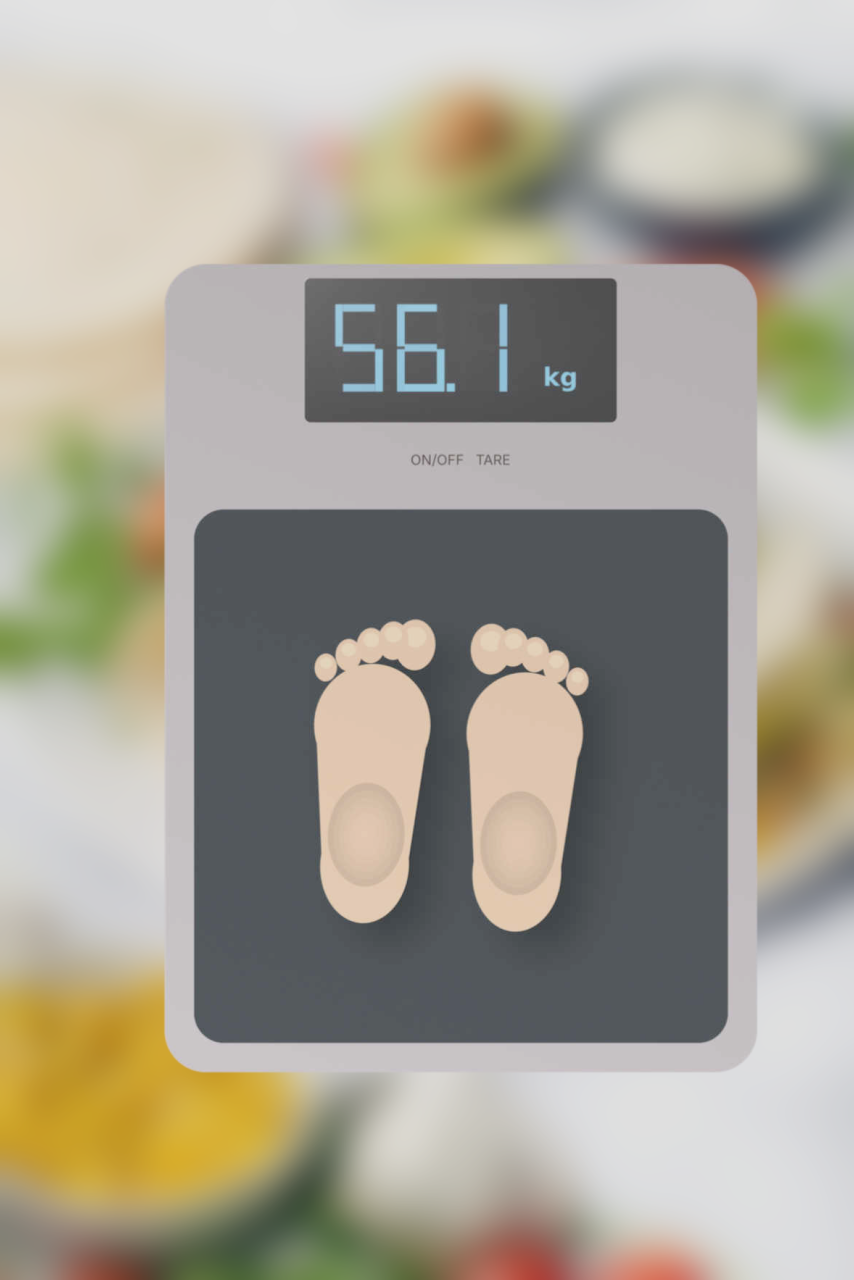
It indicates 56.1kg
